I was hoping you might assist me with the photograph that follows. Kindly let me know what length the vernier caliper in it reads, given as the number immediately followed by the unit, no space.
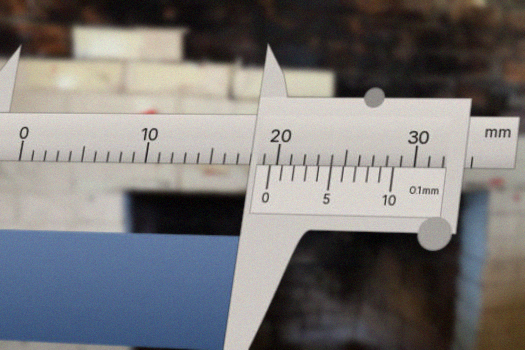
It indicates 19.5mm
